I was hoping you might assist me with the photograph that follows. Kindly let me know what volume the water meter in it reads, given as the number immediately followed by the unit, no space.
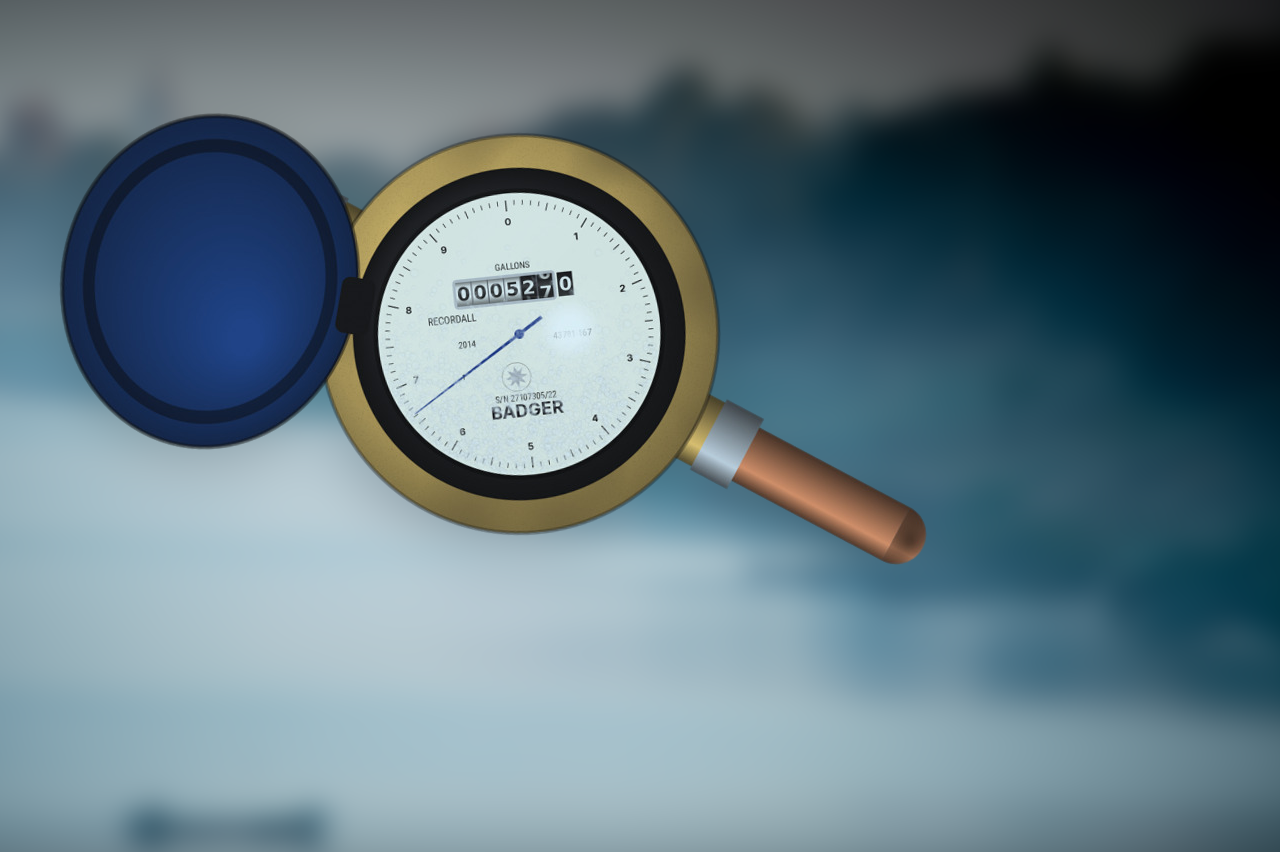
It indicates 5266.6gal
